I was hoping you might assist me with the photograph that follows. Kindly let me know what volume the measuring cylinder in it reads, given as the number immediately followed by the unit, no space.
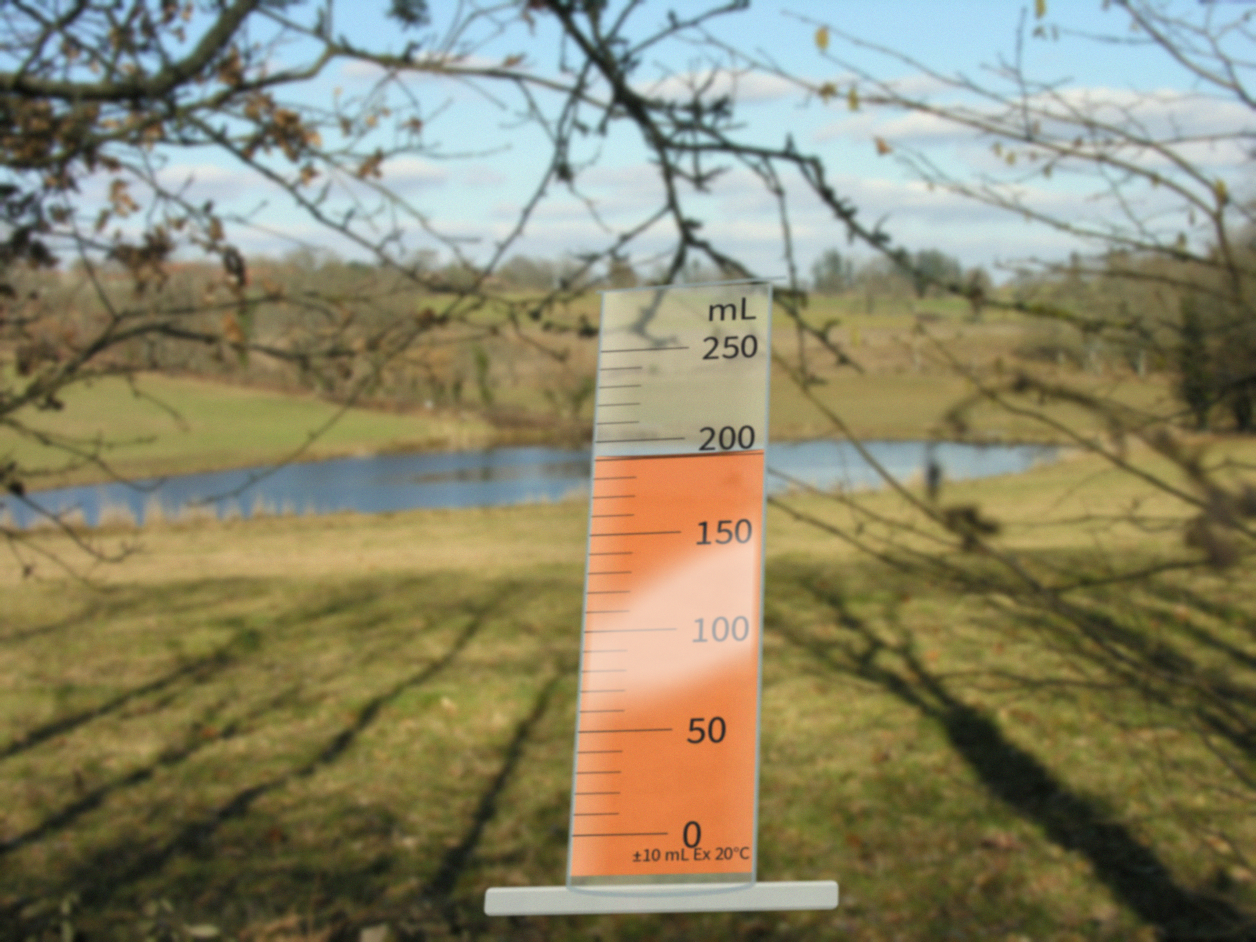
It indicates 190mL
